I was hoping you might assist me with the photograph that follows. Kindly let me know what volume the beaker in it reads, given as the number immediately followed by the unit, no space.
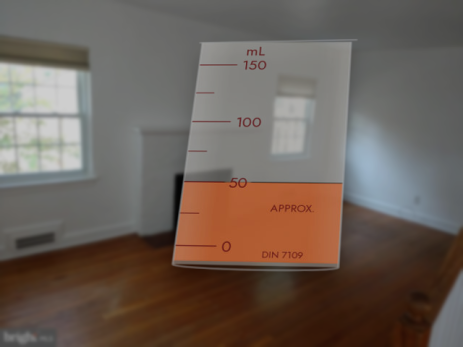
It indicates 50mL
